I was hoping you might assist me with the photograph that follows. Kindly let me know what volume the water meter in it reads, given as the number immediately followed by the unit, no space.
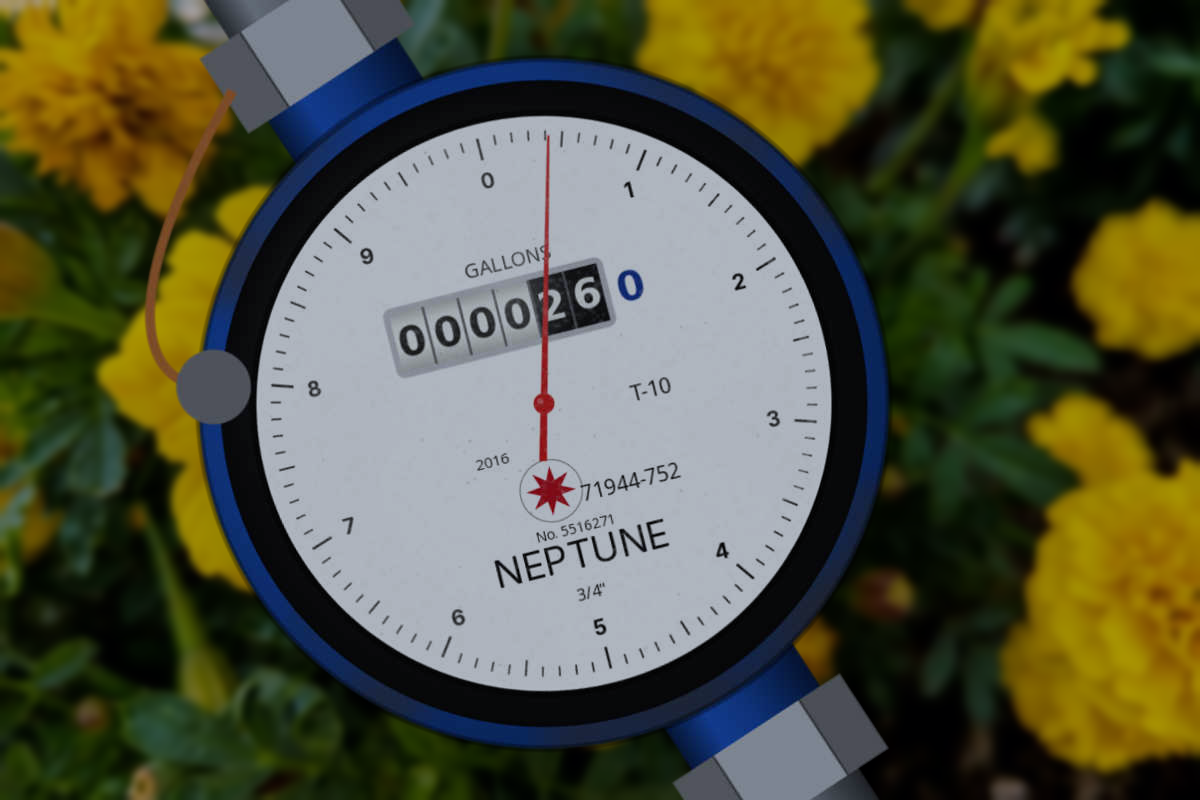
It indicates 260.4gal
